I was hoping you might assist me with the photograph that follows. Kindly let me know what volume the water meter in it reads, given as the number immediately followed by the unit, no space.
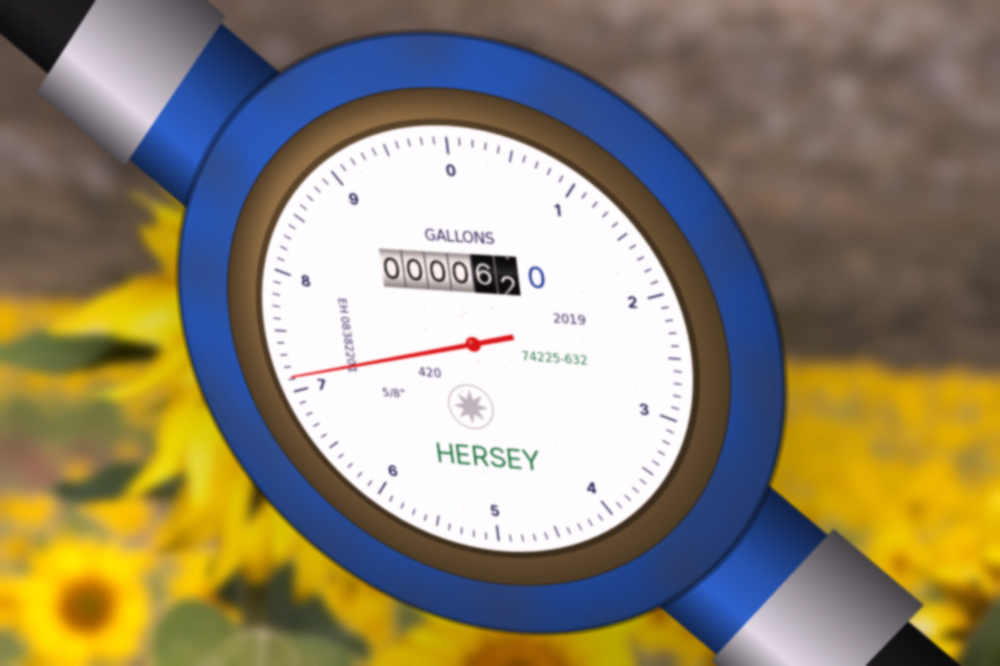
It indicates 617.1gal
